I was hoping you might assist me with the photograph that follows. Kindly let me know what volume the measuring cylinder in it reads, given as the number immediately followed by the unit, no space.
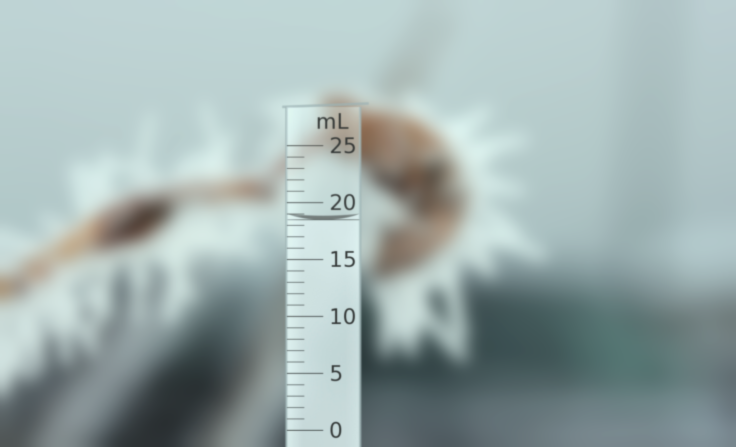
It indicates 18.5mL
